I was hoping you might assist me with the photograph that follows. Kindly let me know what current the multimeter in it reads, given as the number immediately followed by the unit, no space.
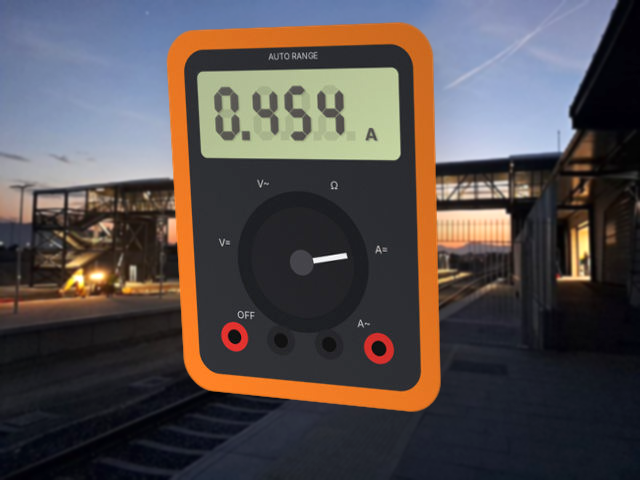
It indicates 0.454A
